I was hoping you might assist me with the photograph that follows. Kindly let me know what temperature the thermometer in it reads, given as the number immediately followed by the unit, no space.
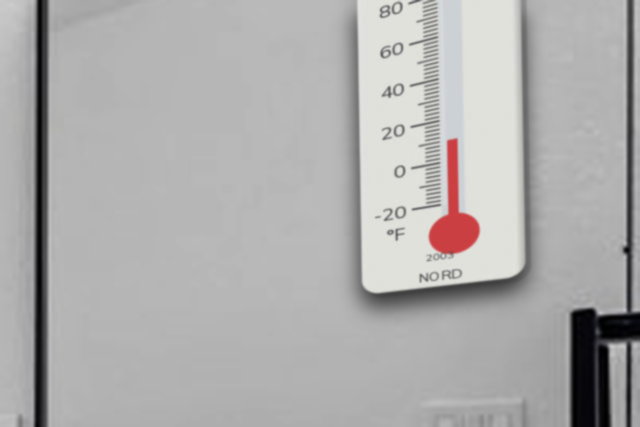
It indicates 10°F
